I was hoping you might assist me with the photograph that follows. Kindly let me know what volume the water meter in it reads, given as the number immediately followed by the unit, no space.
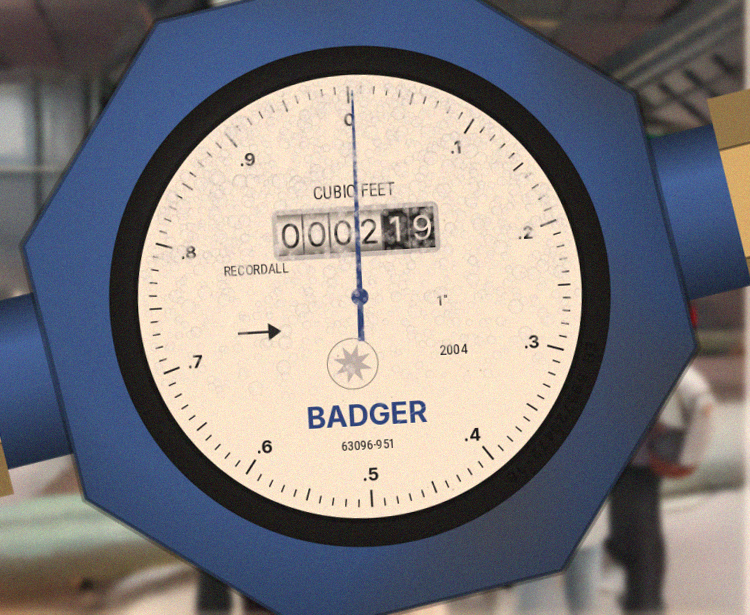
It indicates 219.00ft³
